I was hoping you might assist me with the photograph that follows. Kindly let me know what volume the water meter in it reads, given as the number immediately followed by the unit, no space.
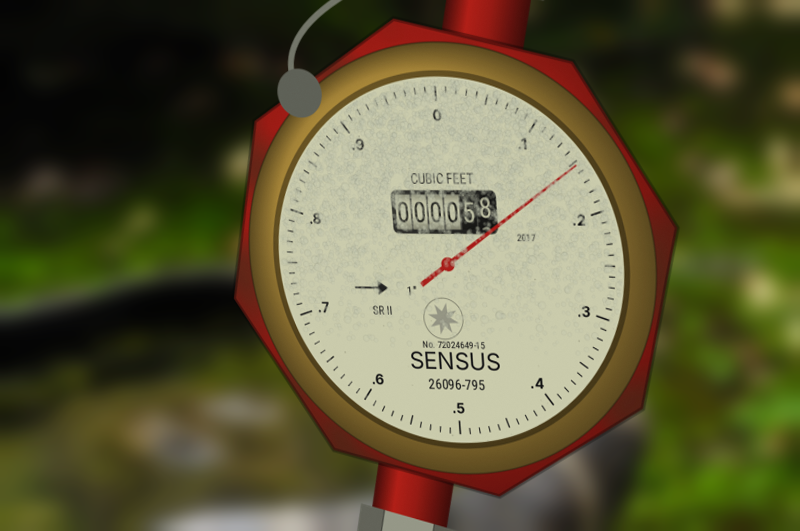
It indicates 58.15ft³
